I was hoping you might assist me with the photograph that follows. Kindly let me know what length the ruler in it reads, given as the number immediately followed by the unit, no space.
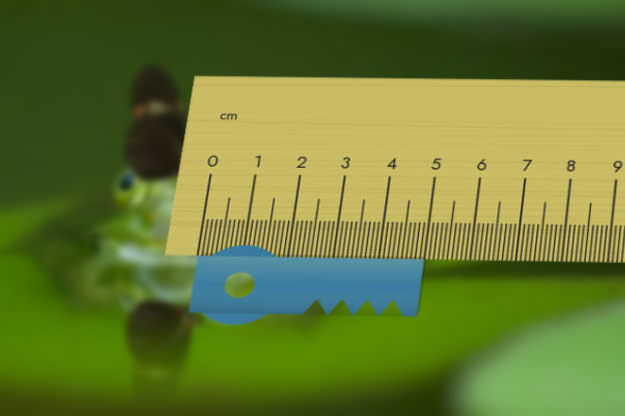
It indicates 5cm
